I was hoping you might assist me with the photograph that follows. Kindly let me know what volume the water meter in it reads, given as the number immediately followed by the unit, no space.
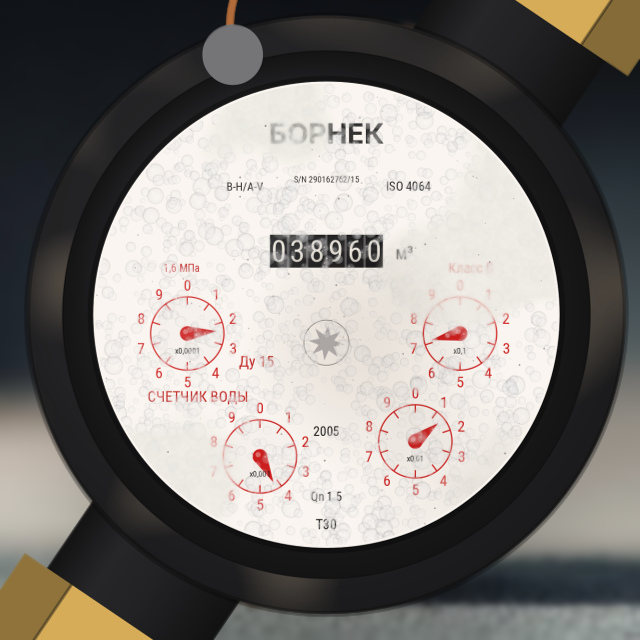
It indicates 38960.7142m³
